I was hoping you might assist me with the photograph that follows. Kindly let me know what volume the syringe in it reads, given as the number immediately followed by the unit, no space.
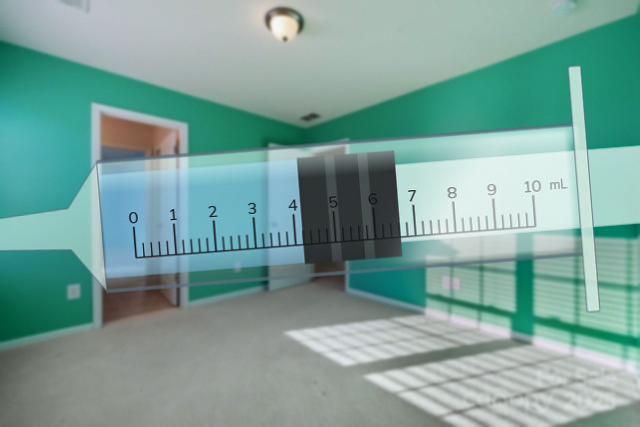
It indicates 4.2mL
